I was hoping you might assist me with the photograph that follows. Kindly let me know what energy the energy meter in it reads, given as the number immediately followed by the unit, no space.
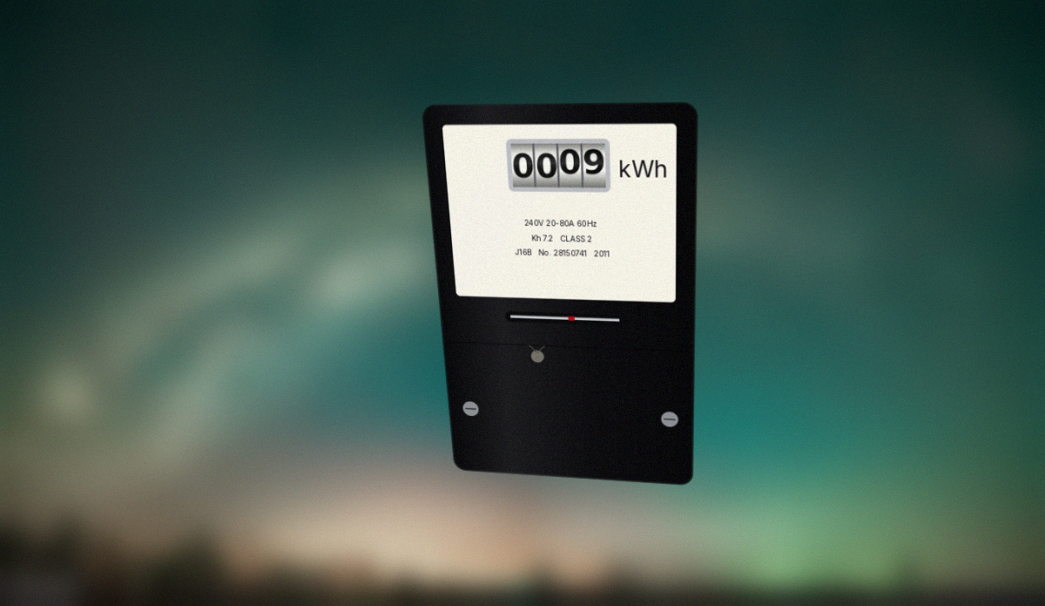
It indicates 9kWh
